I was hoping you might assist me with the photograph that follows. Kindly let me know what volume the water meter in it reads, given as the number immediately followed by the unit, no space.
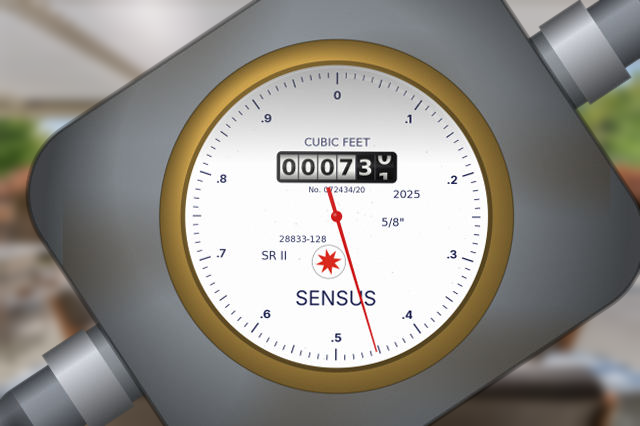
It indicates 730.45ft³
